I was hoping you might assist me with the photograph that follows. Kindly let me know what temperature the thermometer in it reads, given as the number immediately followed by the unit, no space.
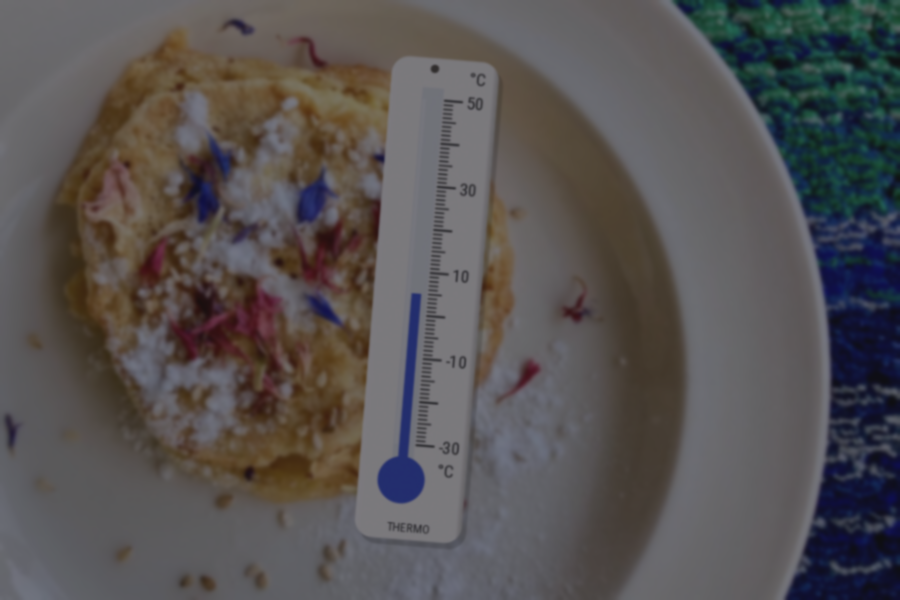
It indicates 5°C
